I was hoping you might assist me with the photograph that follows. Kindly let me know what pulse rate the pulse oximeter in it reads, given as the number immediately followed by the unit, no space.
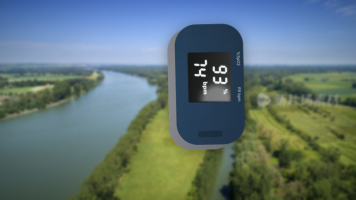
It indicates 74bpm
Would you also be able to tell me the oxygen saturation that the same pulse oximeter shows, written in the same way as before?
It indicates 93%
